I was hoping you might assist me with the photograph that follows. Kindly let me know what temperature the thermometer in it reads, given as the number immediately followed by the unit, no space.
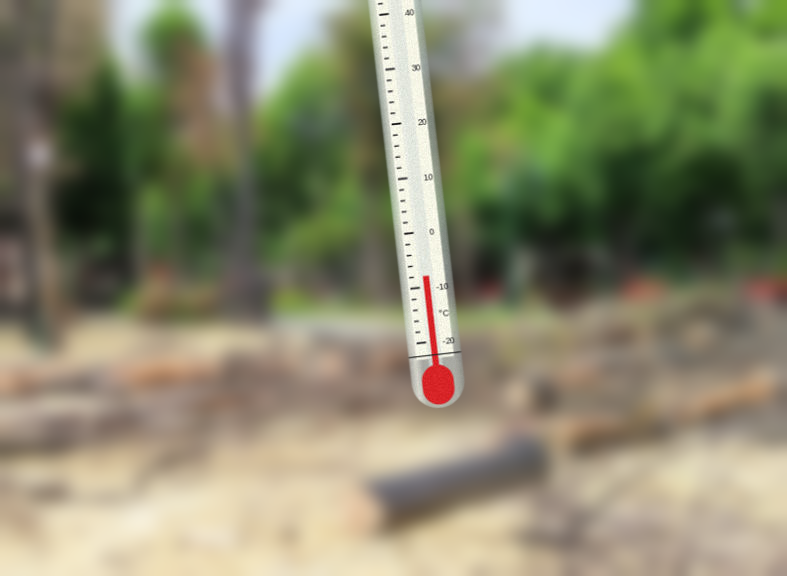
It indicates -8°C
